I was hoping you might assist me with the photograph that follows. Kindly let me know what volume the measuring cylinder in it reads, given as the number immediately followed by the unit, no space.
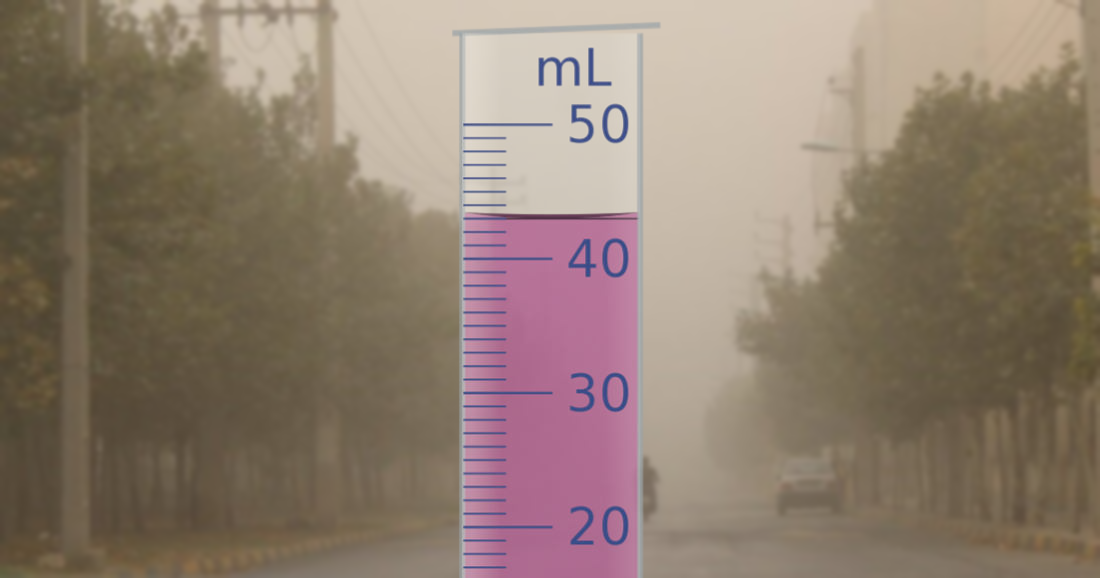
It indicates 43mL
